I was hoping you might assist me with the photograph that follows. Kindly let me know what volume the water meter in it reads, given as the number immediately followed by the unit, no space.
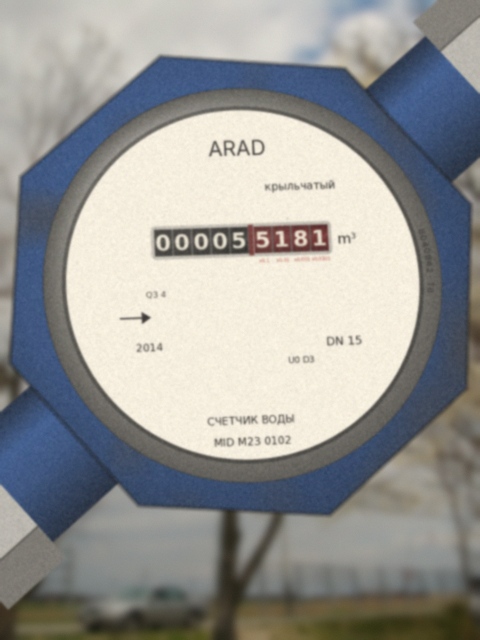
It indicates 5.5181m³
